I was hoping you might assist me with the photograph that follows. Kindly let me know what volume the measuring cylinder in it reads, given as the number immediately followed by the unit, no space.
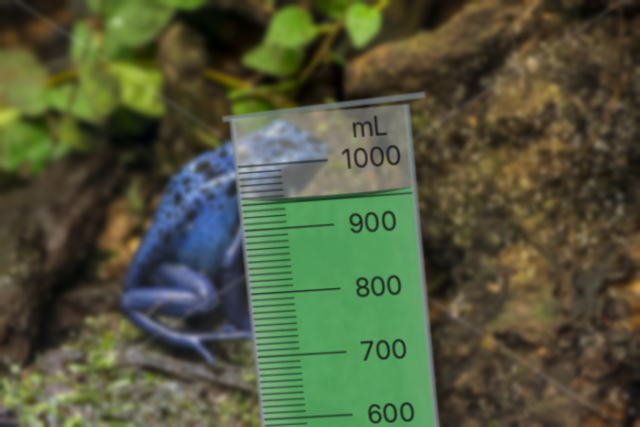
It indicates 940mL
